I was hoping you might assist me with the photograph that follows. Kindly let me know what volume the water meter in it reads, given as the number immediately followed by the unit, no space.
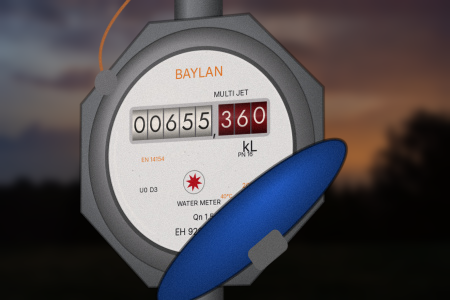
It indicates 655.360kL
